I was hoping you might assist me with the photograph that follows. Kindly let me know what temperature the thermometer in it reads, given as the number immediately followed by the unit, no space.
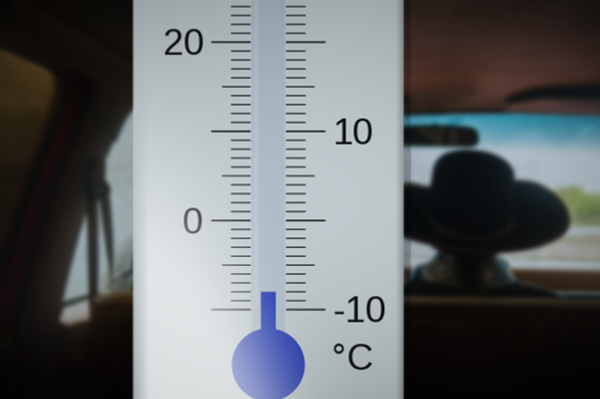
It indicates -8°C
